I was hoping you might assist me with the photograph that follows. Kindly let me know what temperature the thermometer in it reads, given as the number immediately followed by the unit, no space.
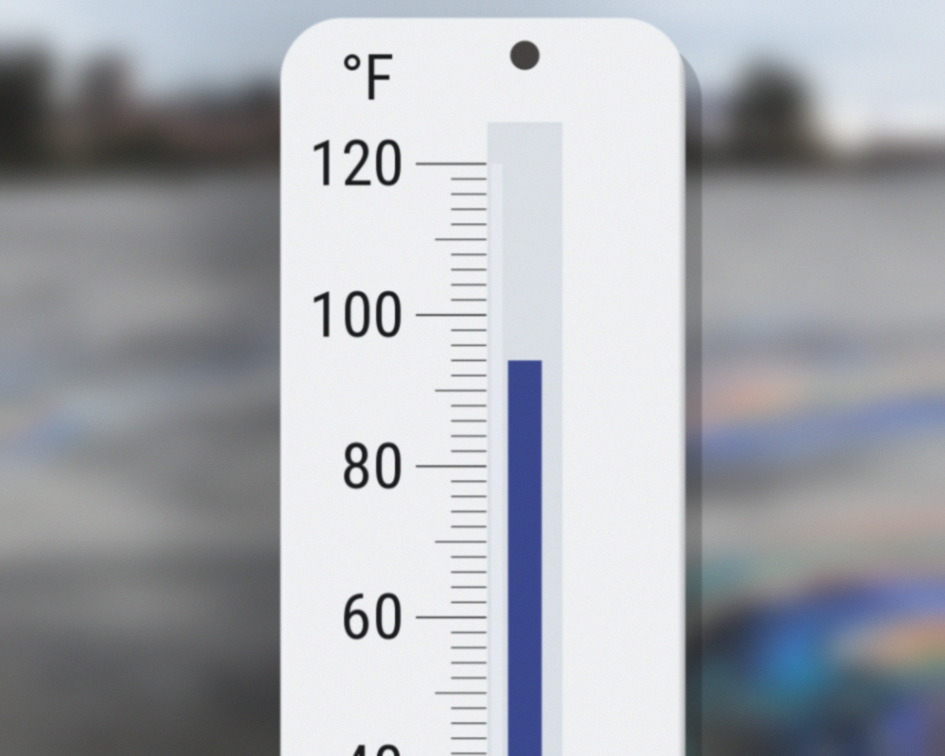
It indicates 94°F
